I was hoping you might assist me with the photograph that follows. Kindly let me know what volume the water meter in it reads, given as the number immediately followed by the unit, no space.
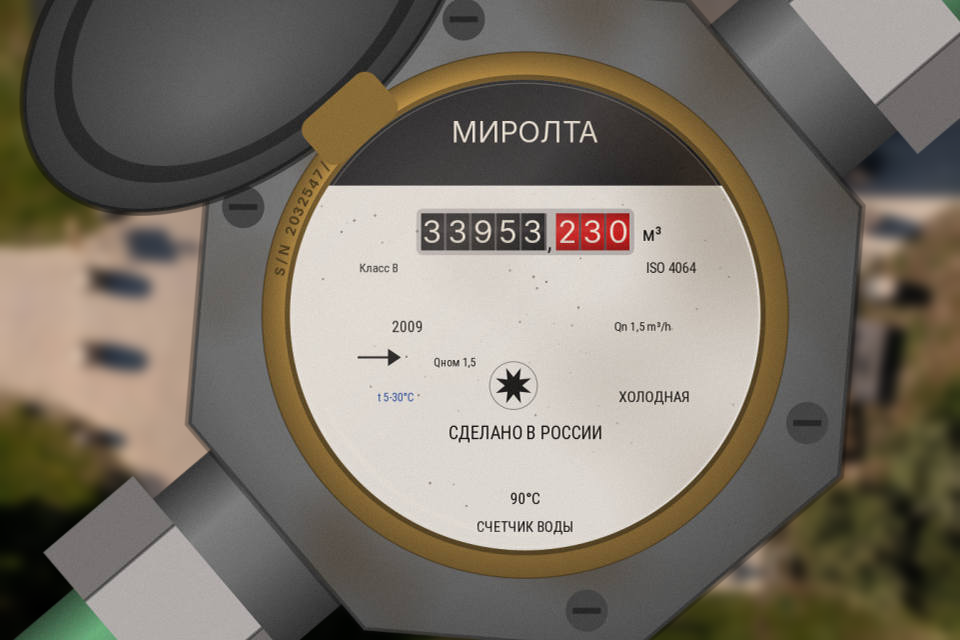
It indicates 33953.230m³
